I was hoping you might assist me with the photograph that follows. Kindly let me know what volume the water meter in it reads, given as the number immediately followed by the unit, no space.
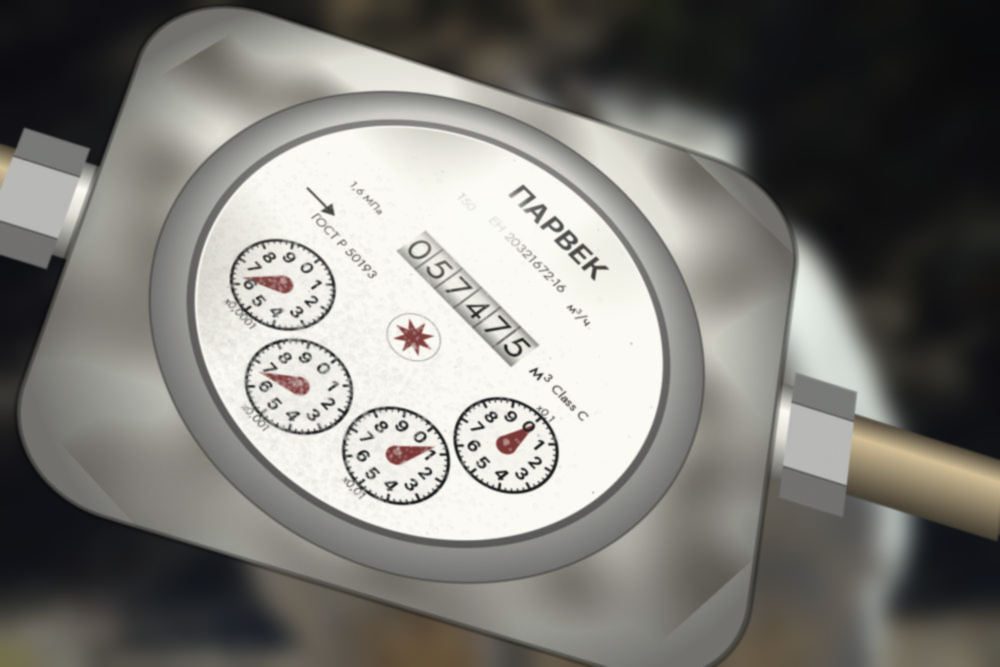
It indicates 57475.0066m³
